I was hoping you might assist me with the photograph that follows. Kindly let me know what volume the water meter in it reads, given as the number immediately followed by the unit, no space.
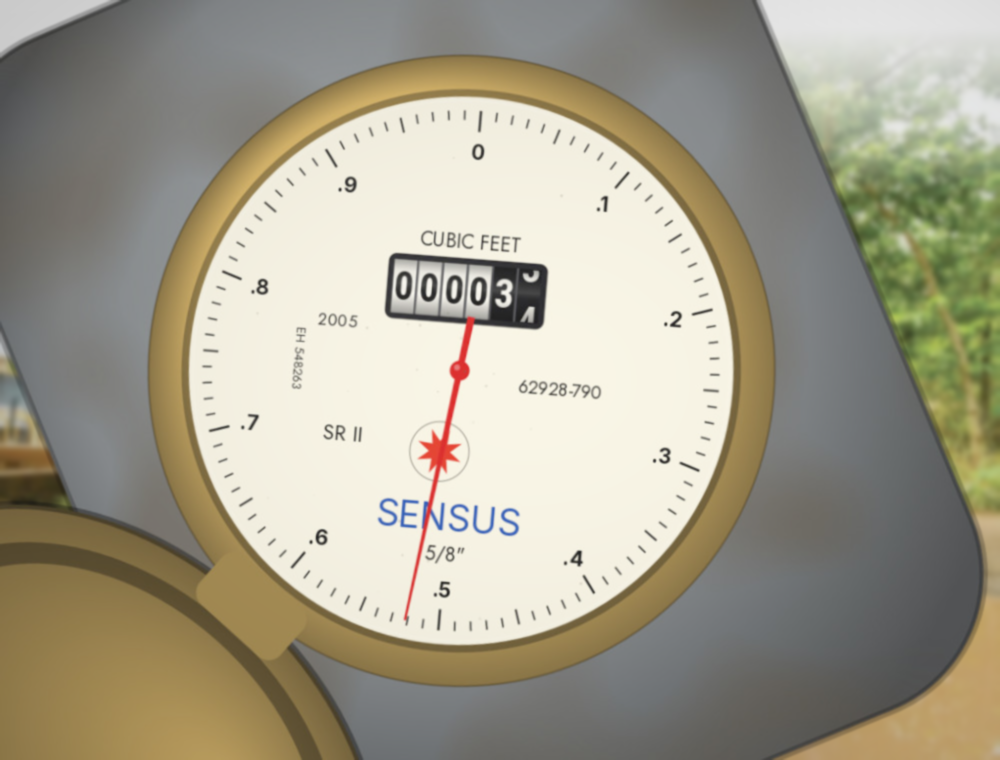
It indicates 33.52ft³
